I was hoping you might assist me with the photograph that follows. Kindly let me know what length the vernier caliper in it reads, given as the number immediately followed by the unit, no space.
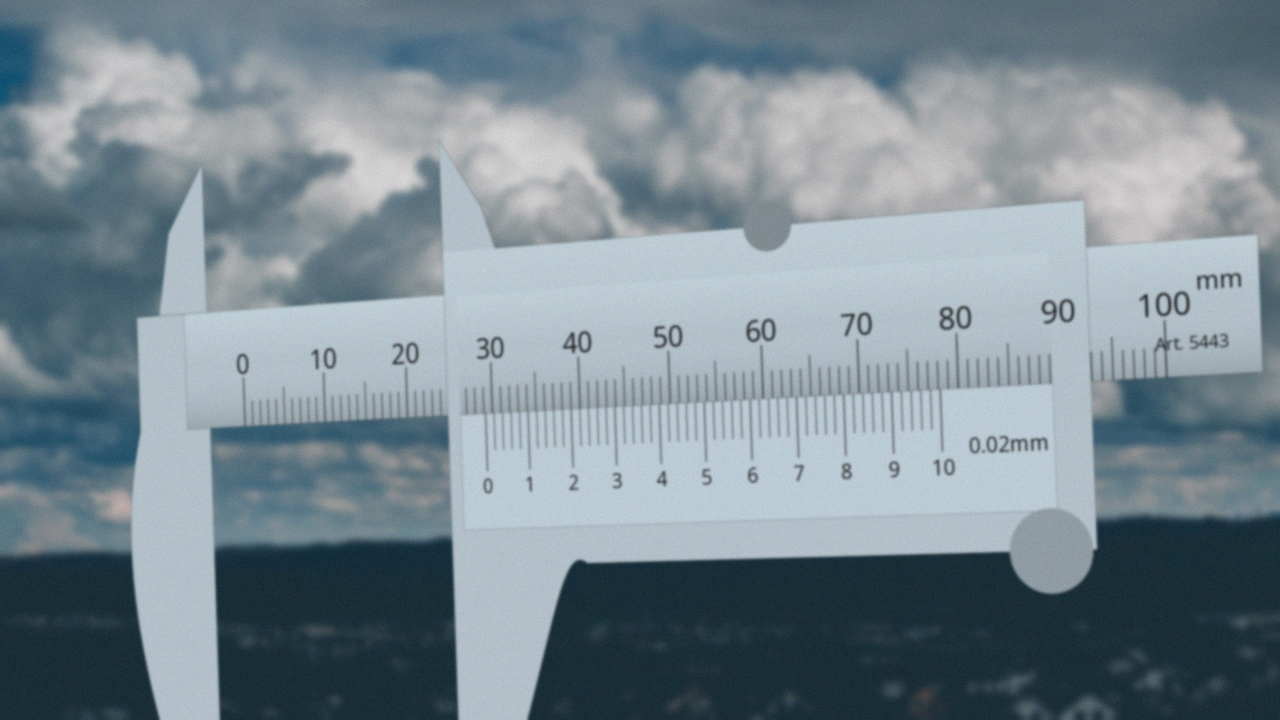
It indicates 29.2mm
